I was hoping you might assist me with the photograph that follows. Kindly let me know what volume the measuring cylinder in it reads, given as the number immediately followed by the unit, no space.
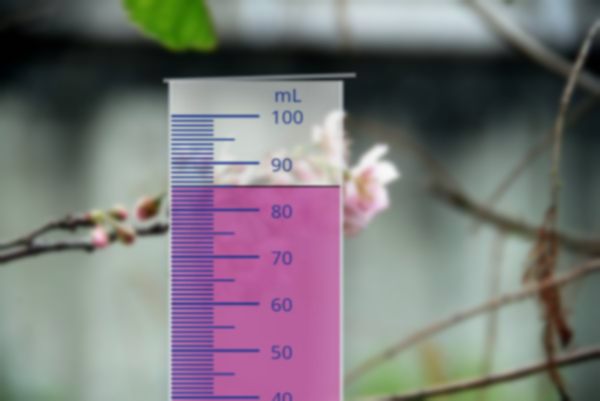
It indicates 85mL
